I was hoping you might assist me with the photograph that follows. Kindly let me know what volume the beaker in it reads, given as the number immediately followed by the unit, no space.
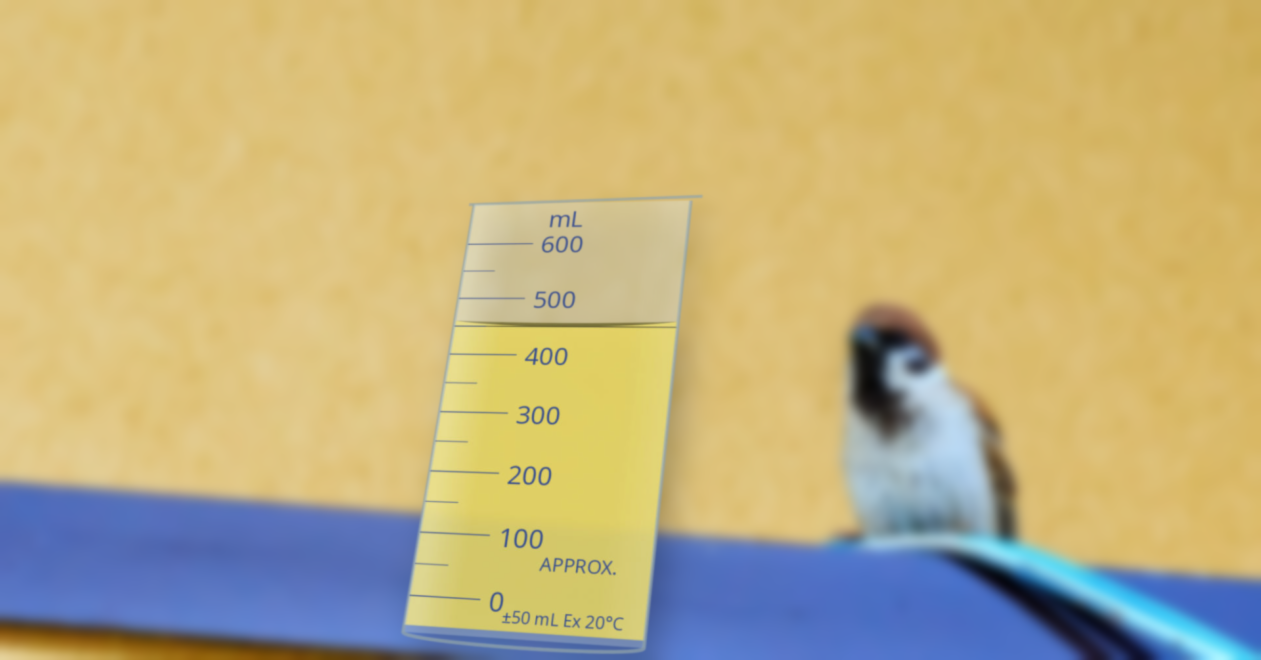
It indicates 450mL
